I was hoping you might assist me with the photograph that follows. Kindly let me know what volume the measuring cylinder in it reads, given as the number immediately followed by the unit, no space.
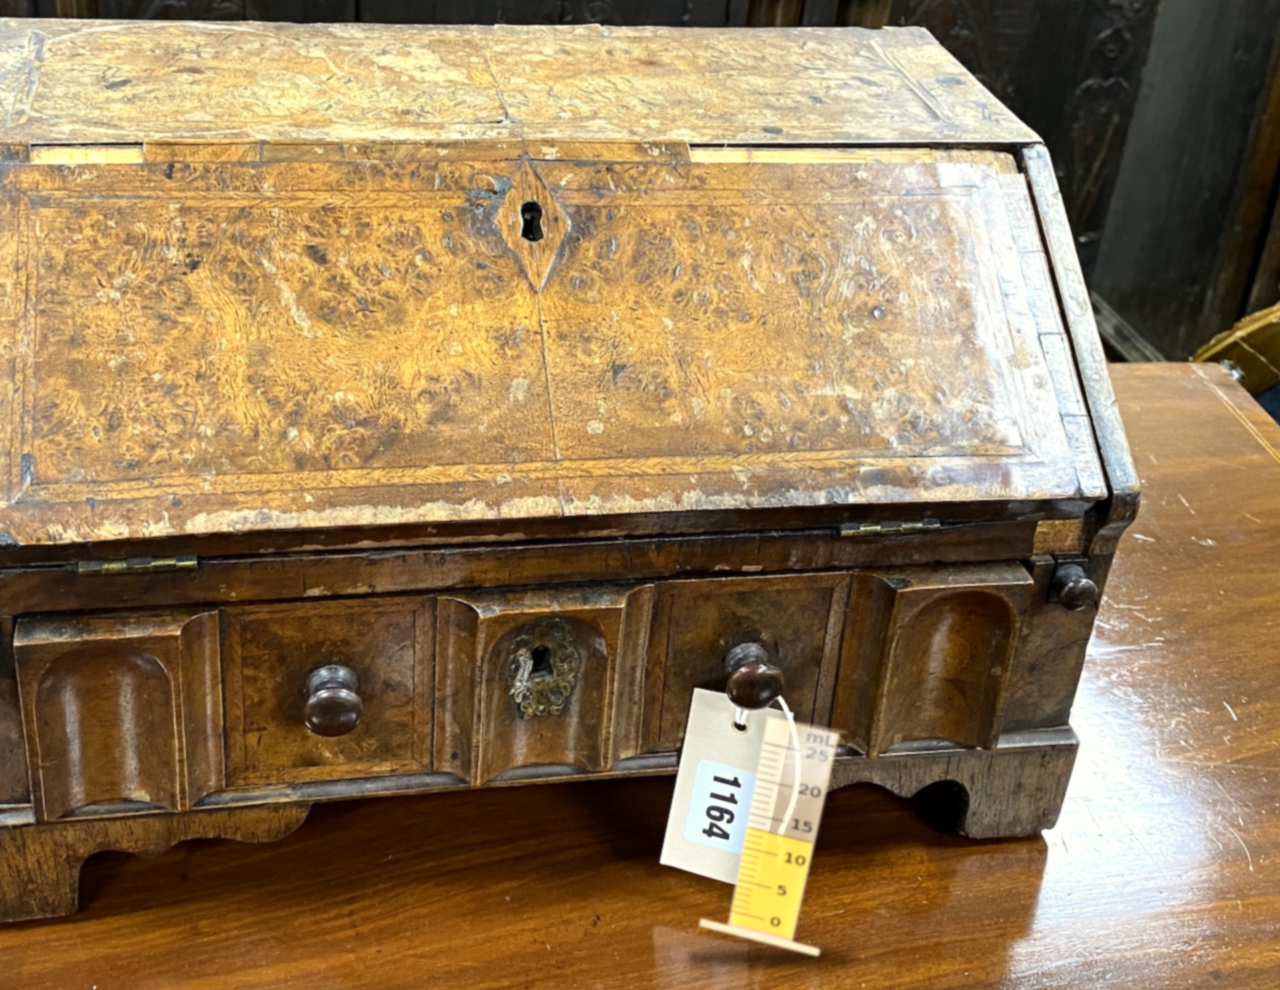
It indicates 13mL
